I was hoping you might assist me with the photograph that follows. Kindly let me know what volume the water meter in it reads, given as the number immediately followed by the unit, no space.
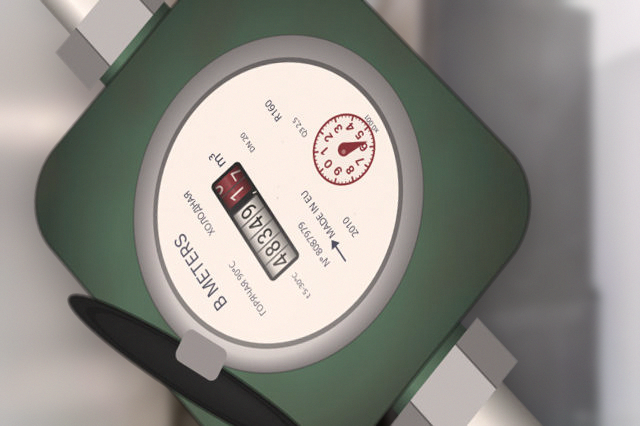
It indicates 48349.165m³
